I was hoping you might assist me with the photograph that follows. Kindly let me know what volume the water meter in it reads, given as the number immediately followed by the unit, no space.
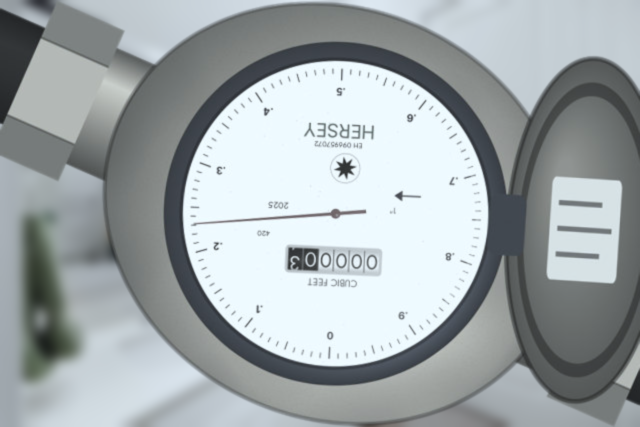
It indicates 3.23ft³
